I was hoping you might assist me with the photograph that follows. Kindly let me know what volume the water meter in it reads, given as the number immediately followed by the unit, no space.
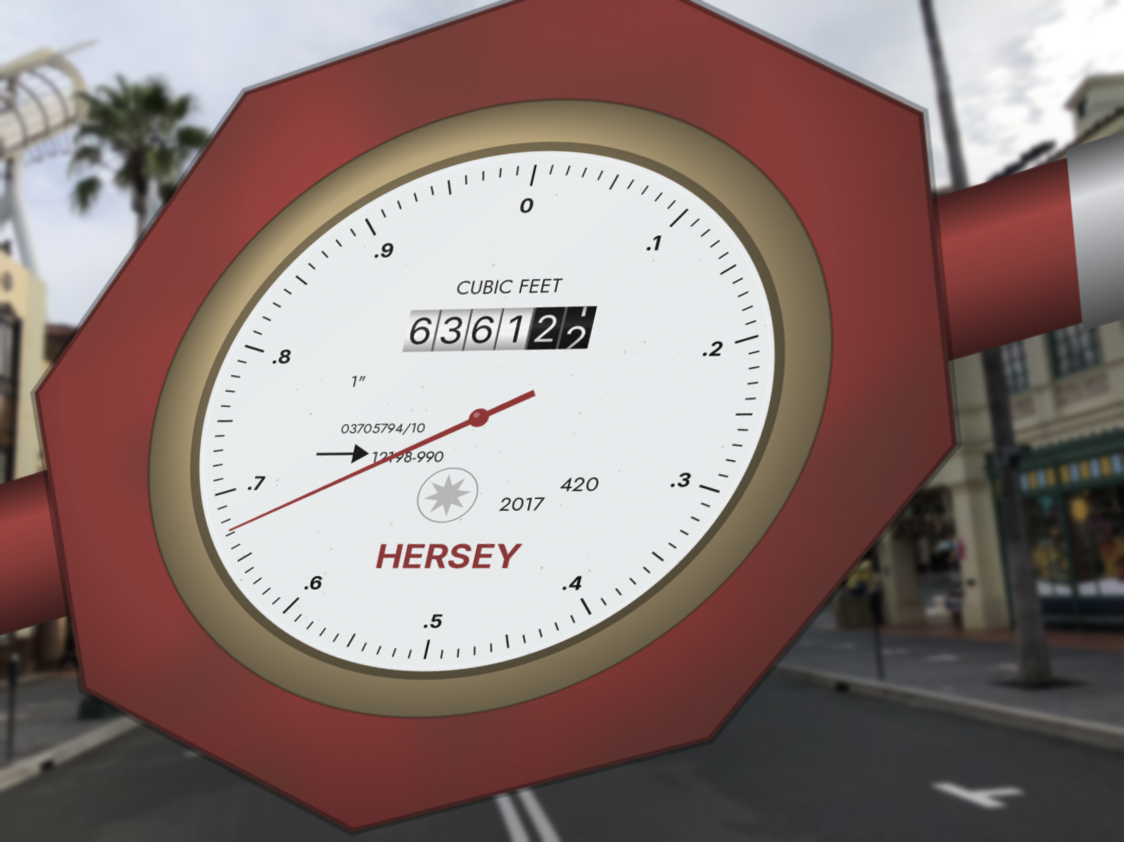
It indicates 636121.67ft³
